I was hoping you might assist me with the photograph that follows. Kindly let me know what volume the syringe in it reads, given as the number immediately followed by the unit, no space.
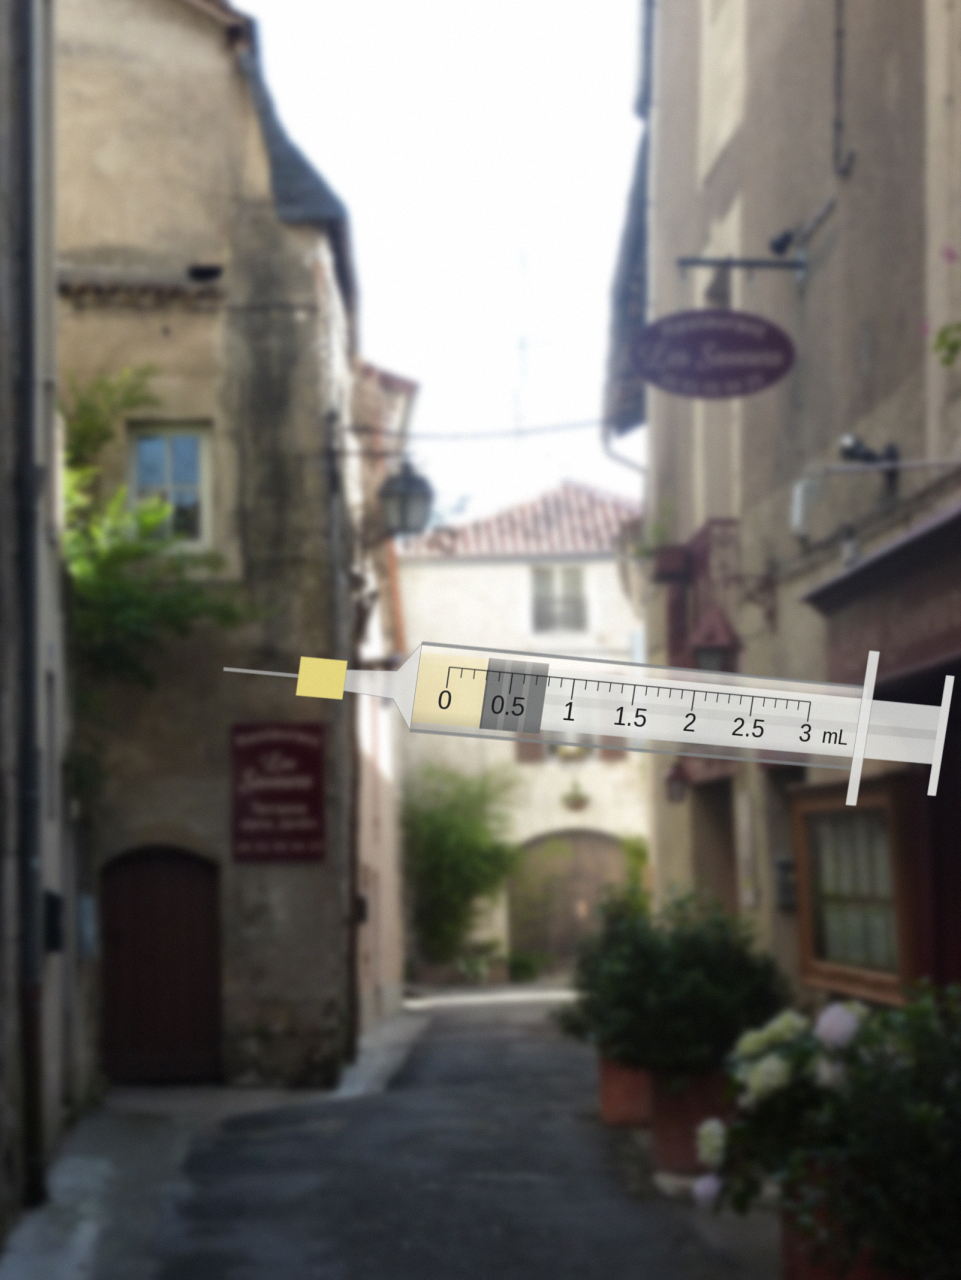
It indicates 0.3mL
